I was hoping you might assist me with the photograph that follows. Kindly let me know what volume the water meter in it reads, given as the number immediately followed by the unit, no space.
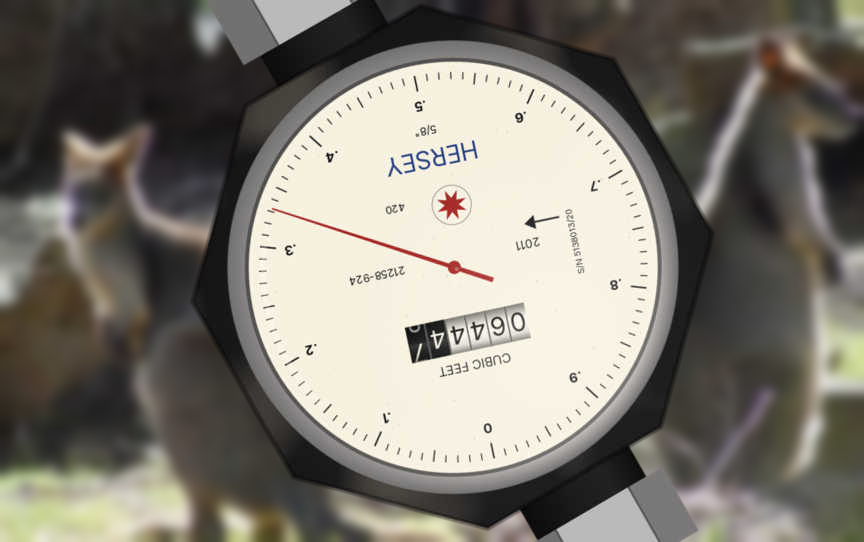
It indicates 64447.33ft³
